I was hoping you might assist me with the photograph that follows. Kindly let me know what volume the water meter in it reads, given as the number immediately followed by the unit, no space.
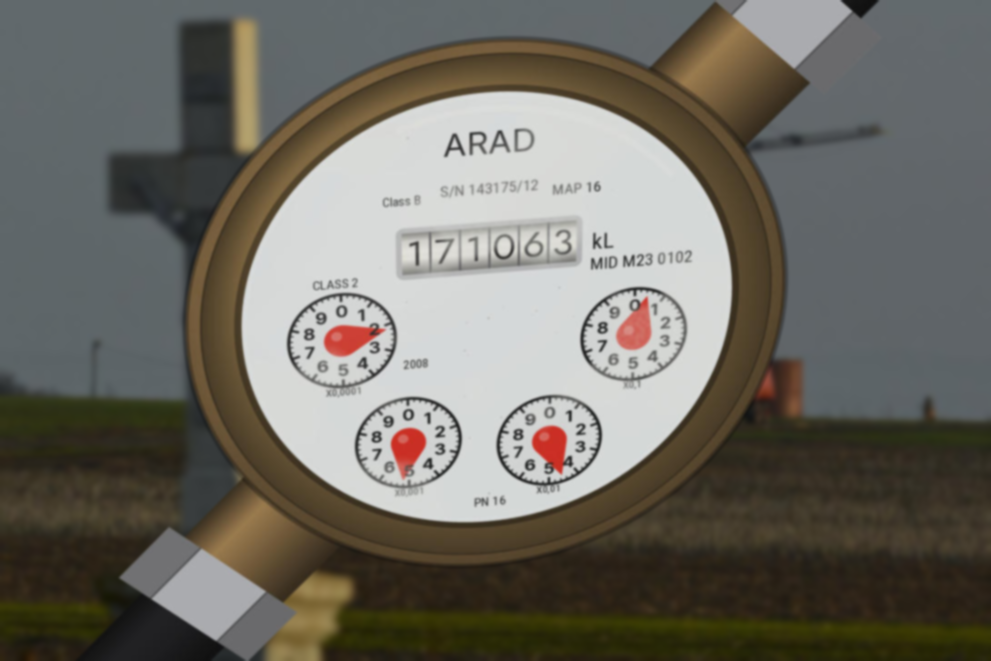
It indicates 171063.0452kL
